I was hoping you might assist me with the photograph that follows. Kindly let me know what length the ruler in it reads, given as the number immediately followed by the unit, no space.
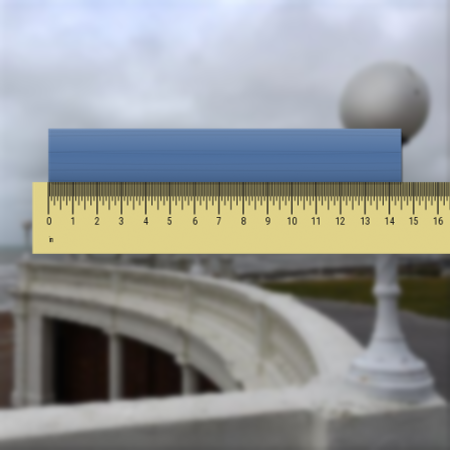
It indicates 14.5in
